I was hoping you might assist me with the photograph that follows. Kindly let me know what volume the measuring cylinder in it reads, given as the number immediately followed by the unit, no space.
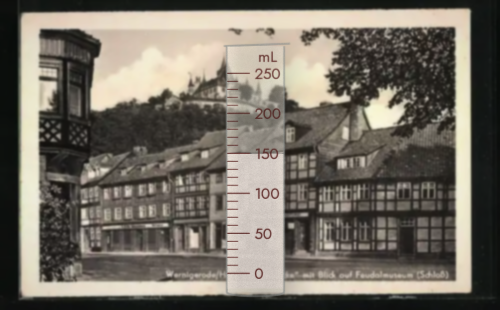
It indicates 150mL
